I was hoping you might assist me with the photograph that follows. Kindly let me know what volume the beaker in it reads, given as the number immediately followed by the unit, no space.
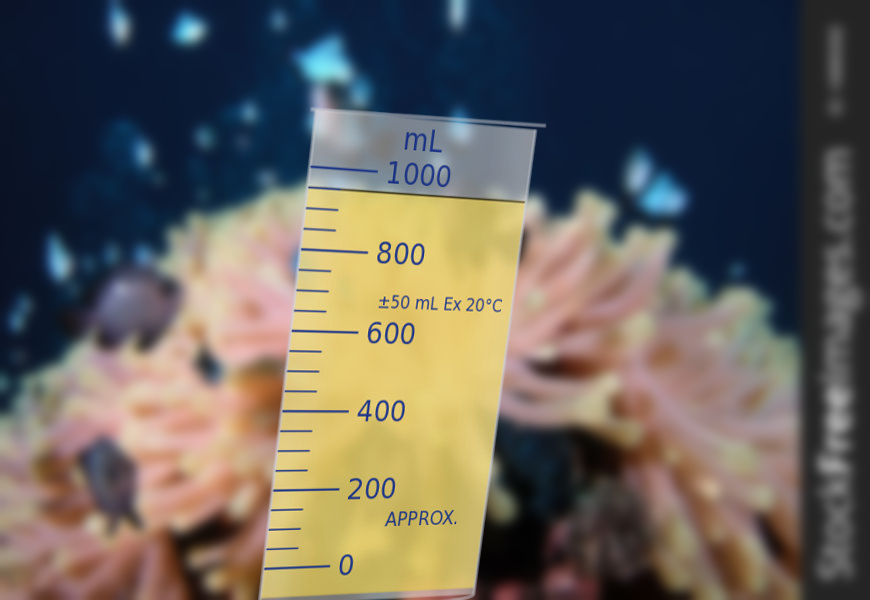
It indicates 950mL
